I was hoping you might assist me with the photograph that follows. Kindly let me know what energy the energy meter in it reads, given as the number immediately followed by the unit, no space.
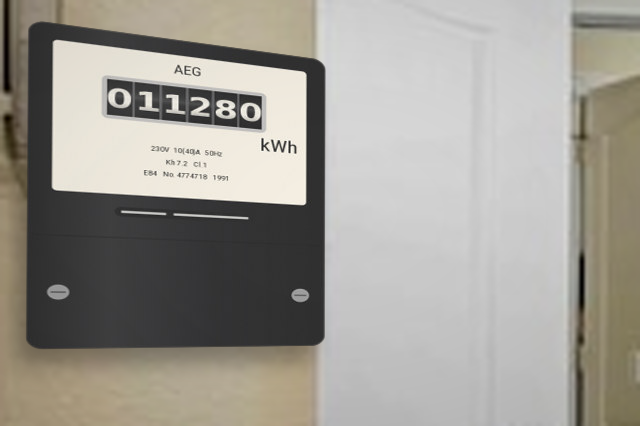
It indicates 11280kWh
